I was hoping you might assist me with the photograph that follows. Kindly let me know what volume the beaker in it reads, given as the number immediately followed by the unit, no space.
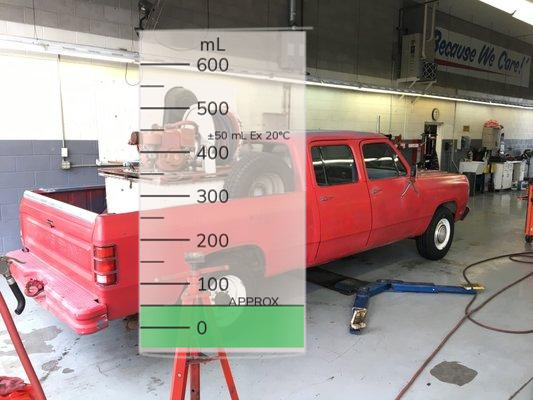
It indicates 50mL
